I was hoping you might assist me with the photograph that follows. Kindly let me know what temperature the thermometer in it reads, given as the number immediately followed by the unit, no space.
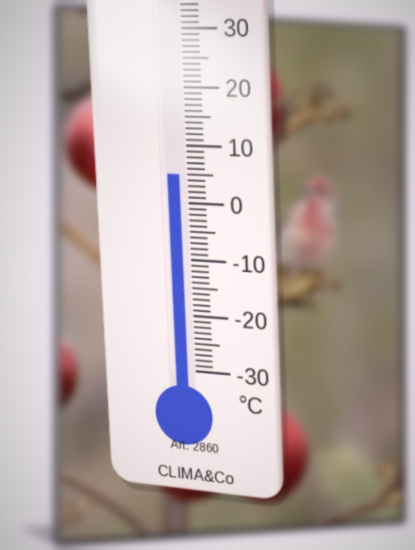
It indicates 5°C
